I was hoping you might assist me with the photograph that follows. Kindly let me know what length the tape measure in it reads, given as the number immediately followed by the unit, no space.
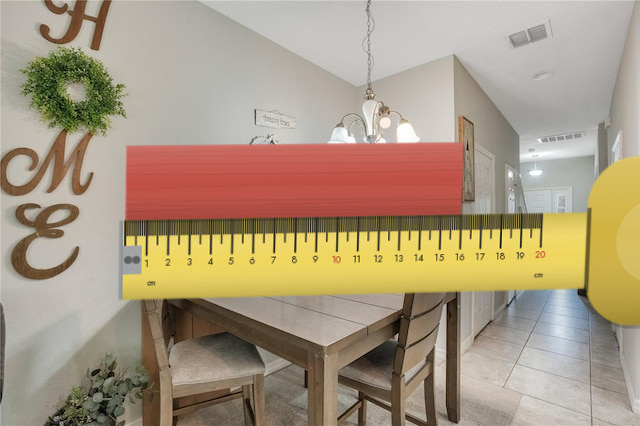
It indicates 16cm
